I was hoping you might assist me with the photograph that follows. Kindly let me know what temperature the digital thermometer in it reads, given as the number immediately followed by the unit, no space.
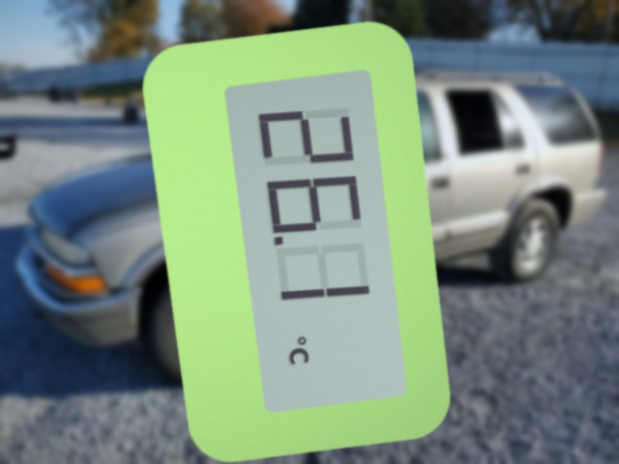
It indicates 26.1°C
